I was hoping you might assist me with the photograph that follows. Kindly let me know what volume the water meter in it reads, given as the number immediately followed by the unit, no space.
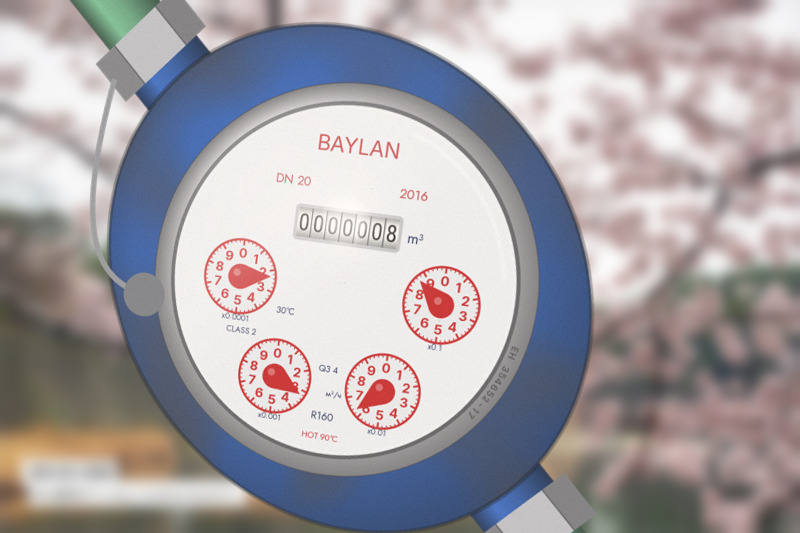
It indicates 8.8632m³
